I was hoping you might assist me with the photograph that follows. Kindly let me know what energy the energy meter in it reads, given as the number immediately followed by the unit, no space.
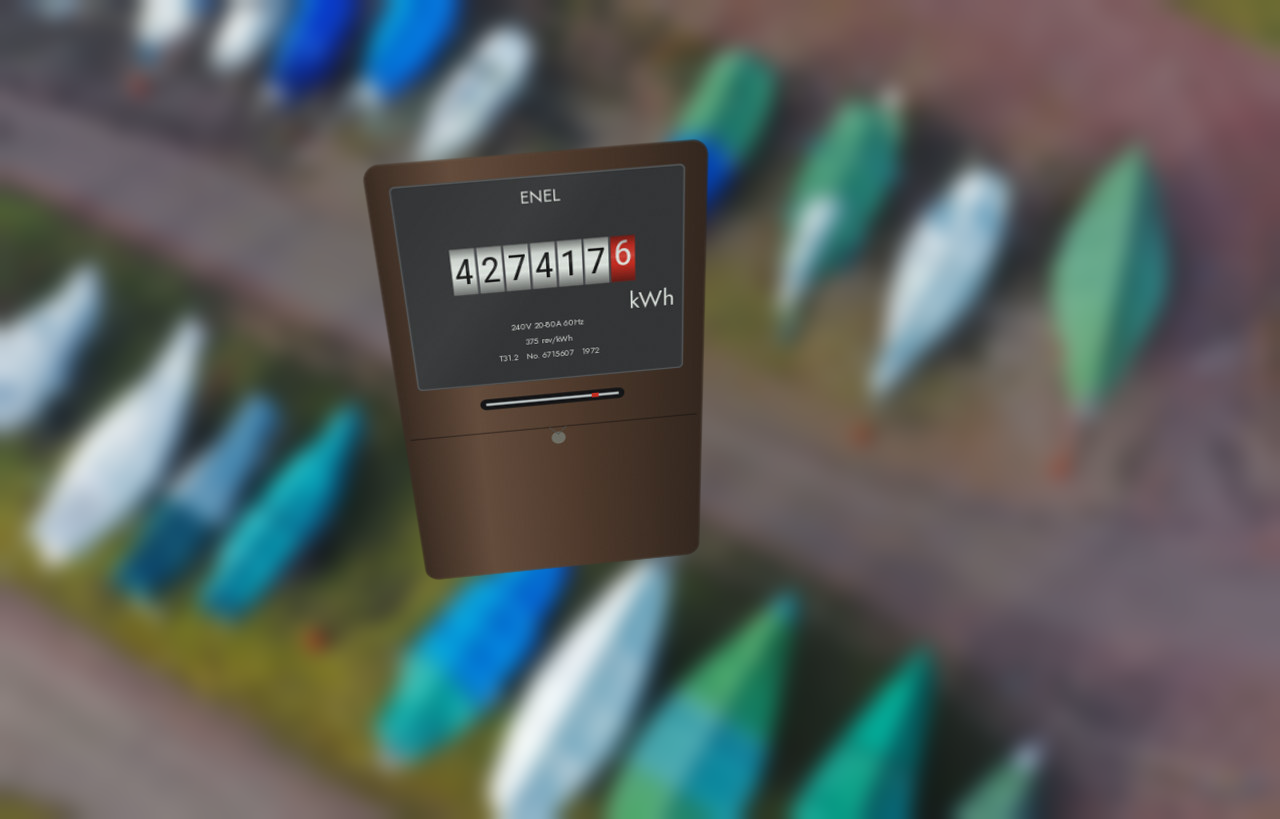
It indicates 427417.6kWh
